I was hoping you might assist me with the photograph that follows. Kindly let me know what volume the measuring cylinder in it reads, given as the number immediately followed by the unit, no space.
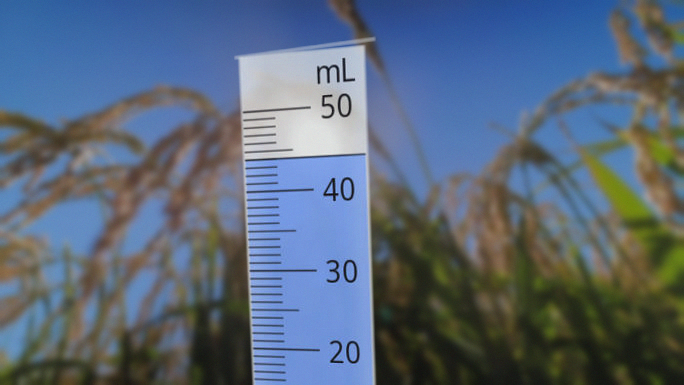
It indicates 44mL
